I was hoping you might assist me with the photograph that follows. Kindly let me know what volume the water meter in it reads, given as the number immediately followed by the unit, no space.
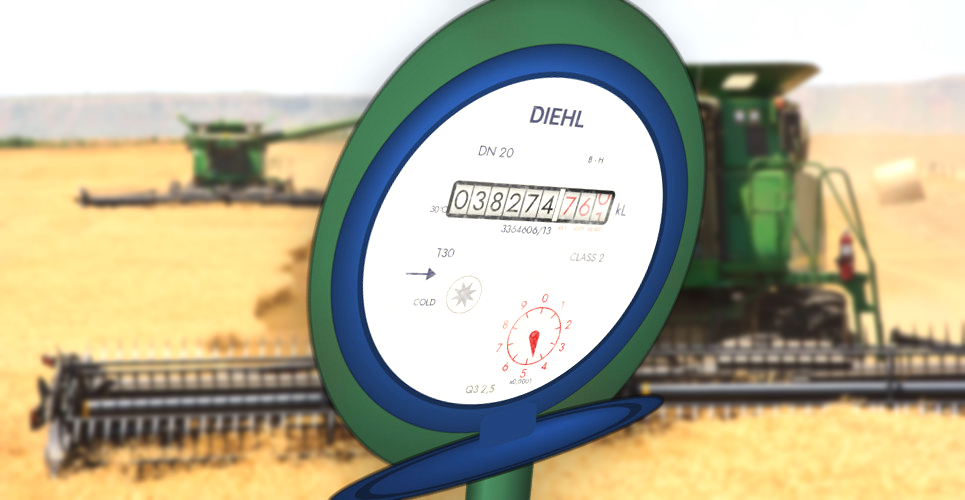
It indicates 38274.7604kL
